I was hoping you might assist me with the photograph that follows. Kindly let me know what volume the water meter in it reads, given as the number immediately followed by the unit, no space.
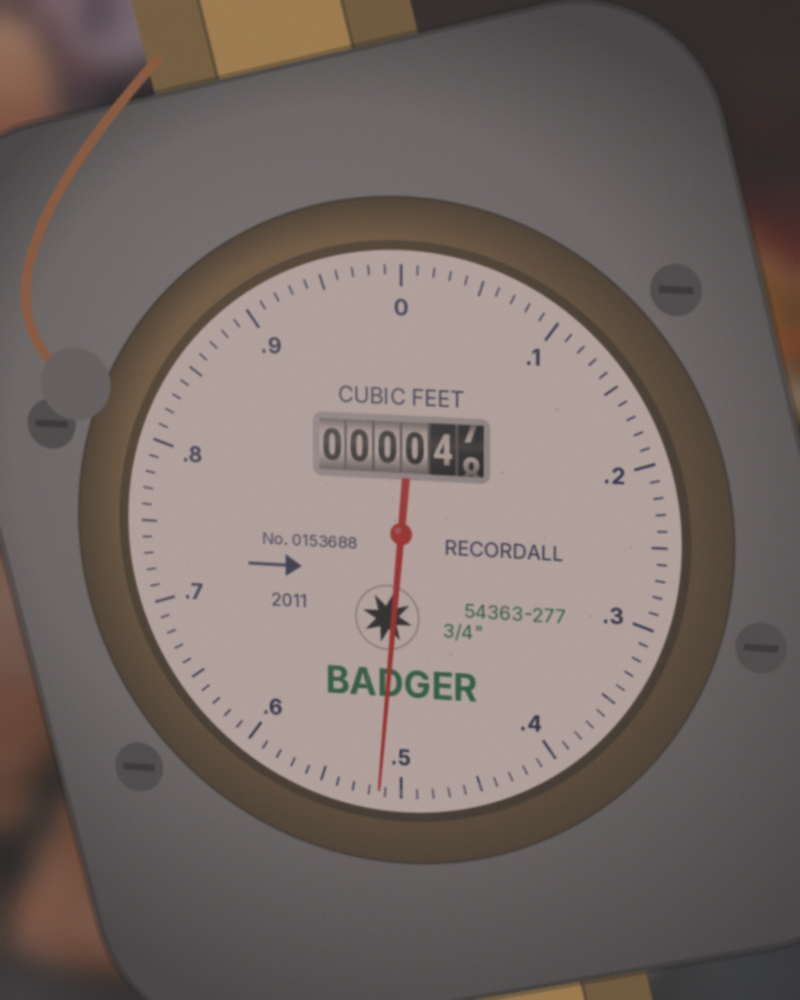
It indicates 47.51ft³
